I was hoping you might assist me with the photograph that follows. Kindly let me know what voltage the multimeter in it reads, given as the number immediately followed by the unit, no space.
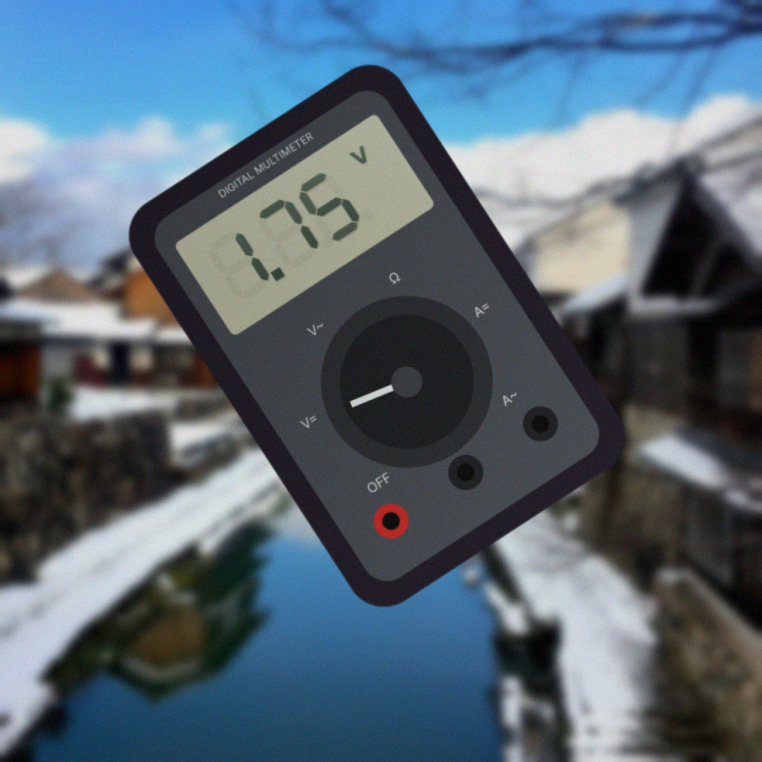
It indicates 1.75V
